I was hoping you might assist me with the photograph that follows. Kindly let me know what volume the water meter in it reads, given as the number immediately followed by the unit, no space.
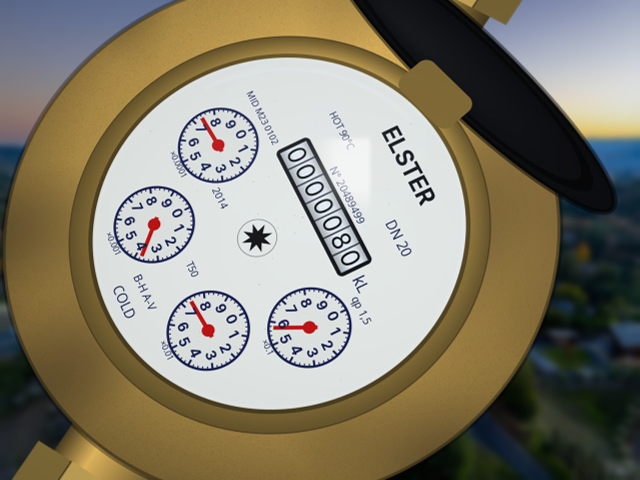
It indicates 80.5737kL
